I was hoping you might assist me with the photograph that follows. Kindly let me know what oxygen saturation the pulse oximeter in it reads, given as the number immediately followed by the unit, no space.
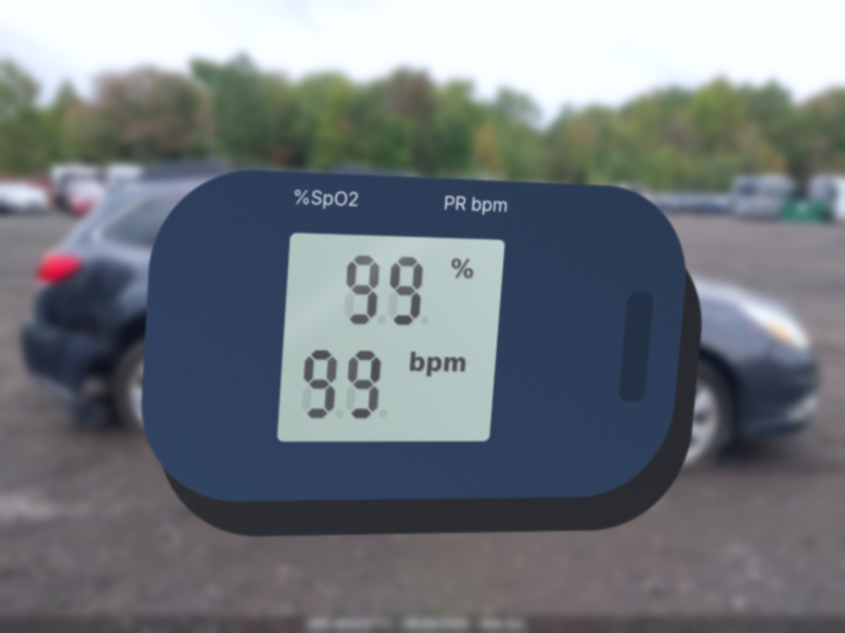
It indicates 99%
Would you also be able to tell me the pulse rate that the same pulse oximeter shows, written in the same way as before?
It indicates 99bpm
